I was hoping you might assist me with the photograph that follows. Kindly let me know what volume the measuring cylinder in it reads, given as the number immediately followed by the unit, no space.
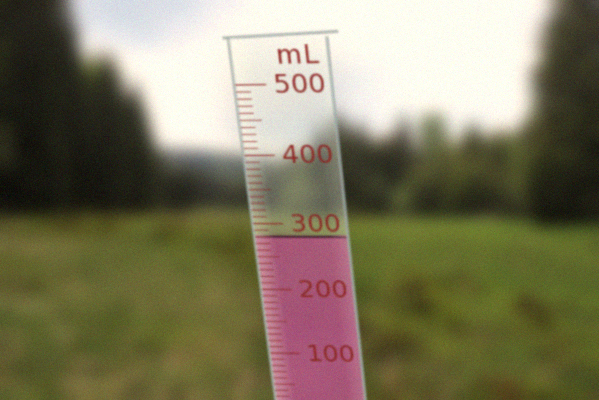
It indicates 280mL
